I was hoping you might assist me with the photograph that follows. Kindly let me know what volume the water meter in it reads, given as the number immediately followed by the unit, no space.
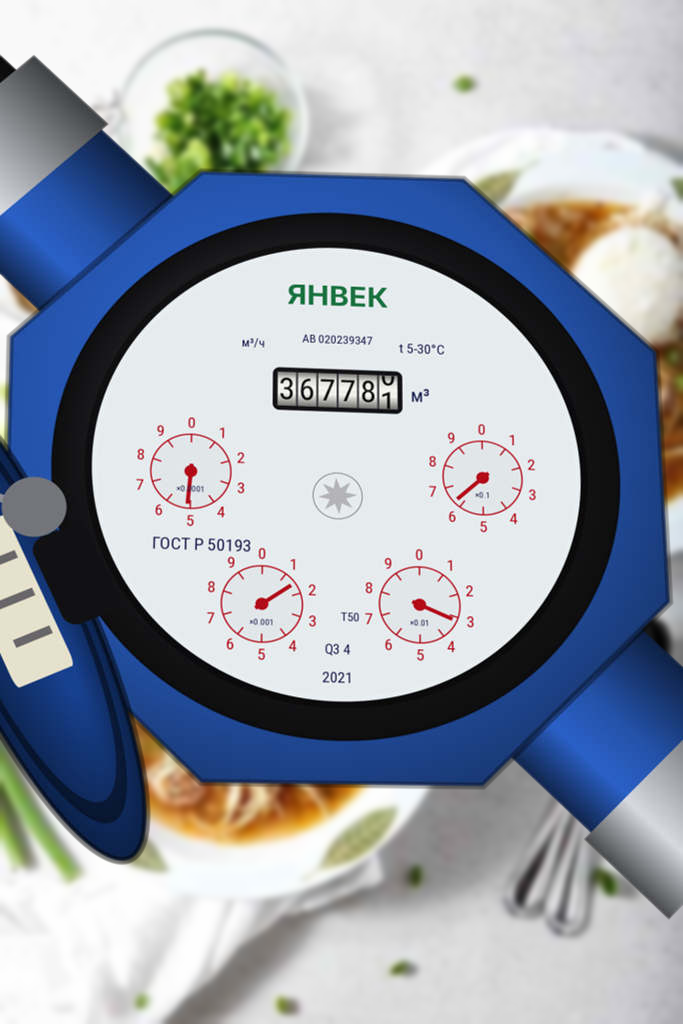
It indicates 367780.6315m³
